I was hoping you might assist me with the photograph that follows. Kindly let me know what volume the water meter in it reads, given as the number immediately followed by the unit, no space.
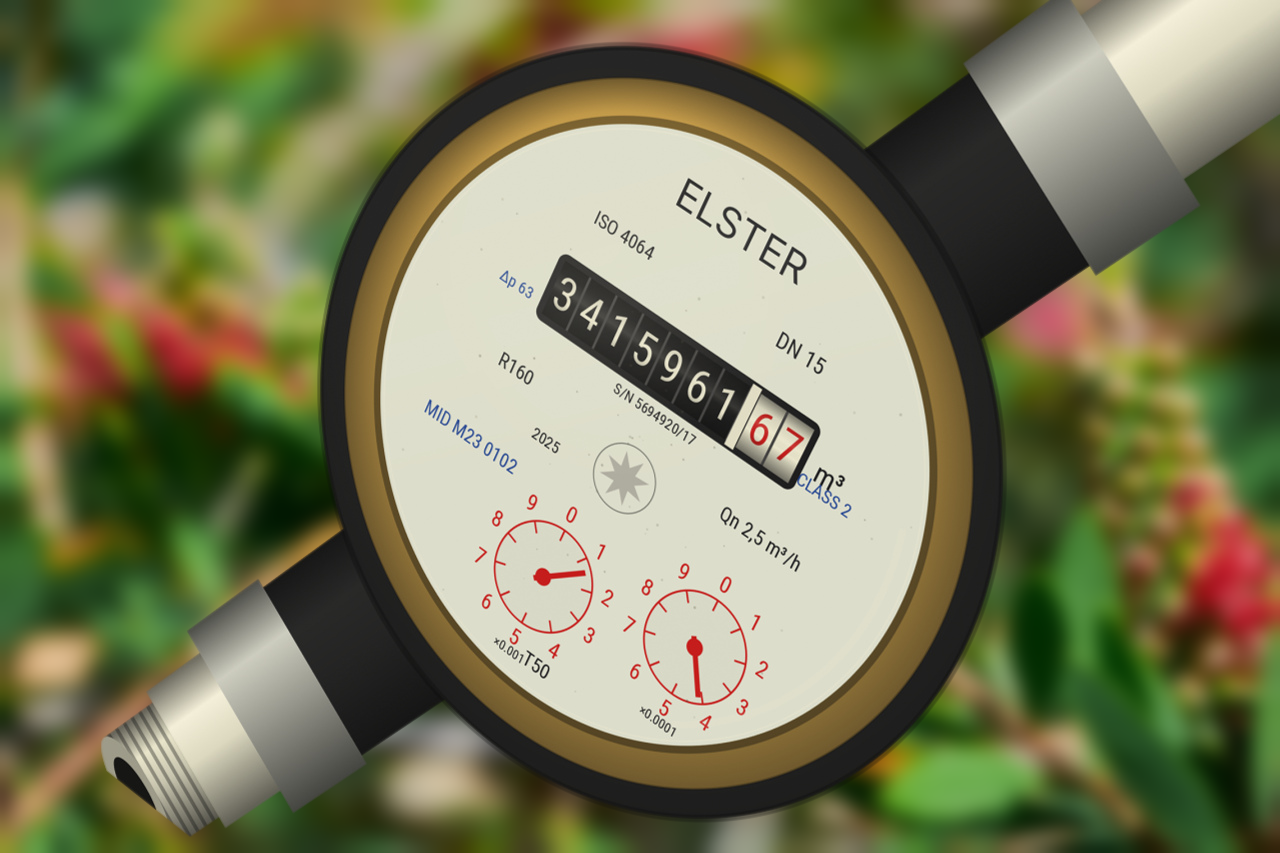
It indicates 3415961.6714m³
